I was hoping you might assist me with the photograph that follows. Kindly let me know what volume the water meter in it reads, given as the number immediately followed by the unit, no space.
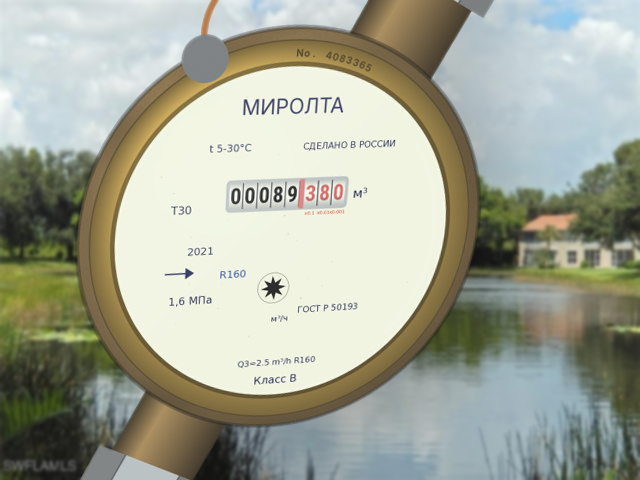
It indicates 89.380m³
